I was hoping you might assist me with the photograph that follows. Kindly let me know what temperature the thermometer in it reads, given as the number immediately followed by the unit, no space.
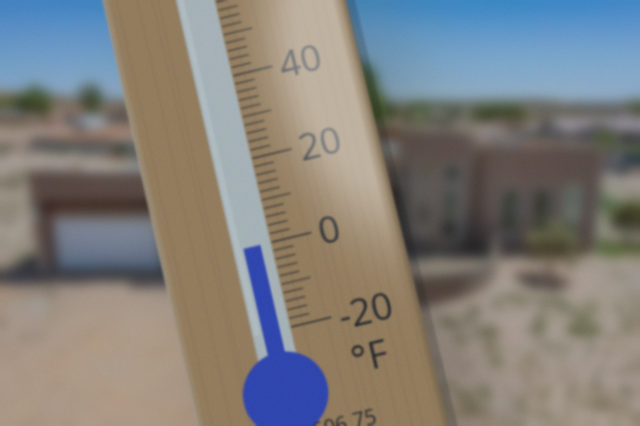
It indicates 0°F
